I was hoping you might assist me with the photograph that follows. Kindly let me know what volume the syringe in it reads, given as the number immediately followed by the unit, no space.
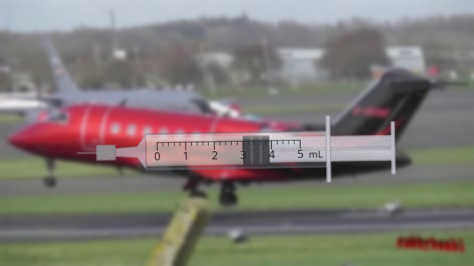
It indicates 3mL
